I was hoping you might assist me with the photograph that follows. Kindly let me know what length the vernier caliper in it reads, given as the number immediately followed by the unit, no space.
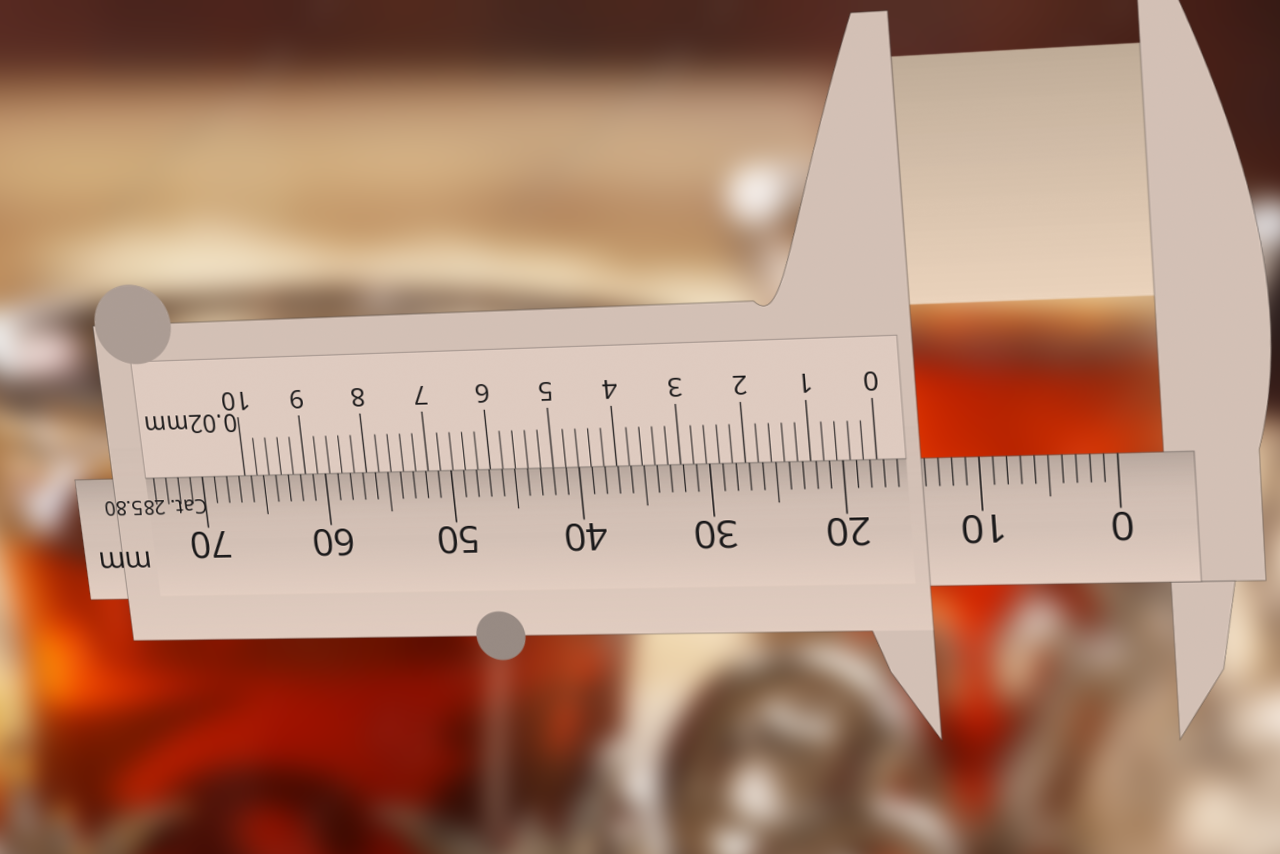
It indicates 17.5mm
